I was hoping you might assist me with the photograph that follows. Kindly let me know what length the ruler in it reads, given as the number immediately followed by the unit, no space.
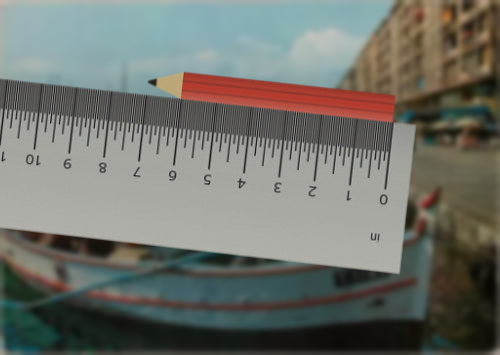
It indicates 7in
